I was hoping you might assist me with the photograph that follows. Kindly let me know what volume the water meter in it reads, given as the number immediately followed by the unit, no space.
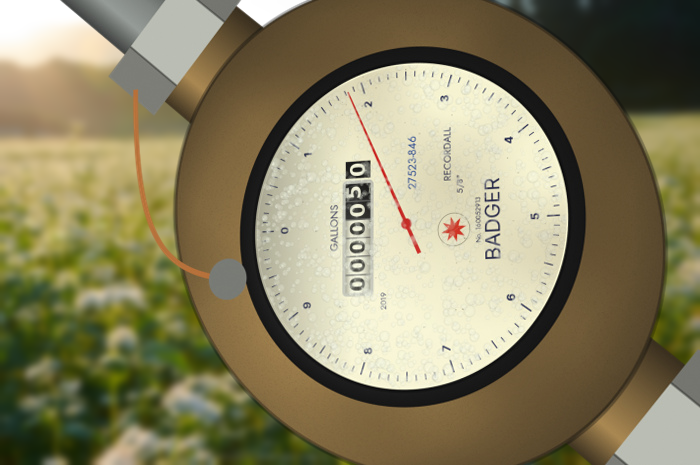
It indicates 51.8gal
